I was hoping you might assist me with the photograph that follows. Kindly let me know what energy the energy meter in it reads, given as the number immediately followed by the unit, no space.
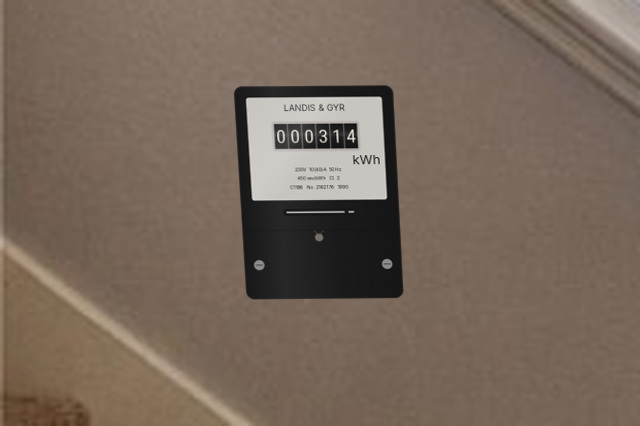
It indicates 314kWh
